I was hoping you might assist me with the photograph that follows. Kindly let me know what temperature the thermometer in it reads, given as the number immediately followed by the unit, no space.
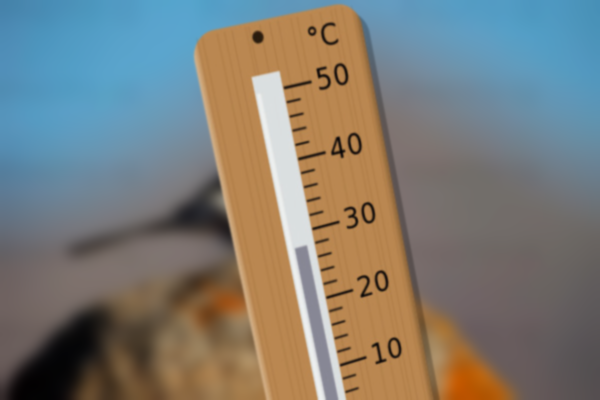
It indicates 28°C
